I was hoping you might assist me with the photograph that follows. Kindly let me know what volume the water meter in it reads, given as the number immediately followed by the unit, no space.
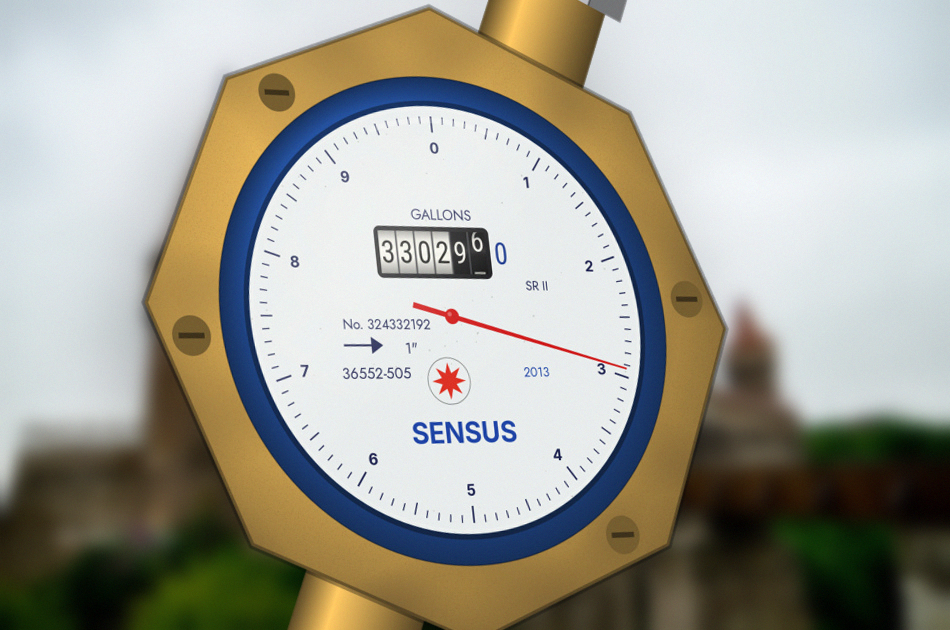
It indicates 3302962.9gal
